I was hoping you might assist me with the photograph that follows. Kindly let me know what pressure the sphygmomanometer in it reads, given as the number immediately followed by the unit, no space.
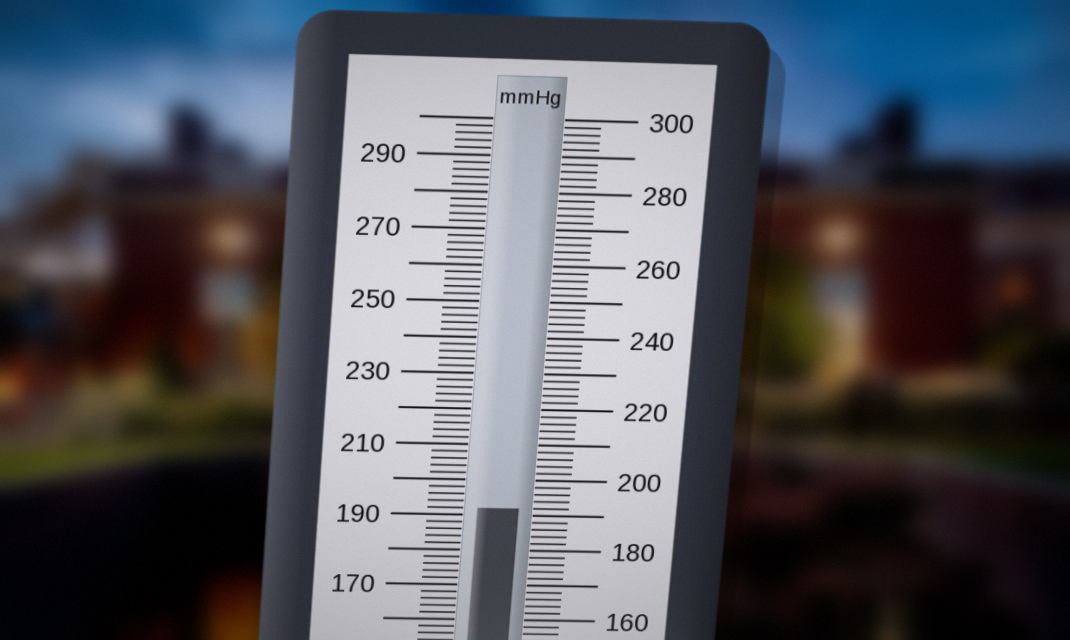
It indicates 192mmHg
